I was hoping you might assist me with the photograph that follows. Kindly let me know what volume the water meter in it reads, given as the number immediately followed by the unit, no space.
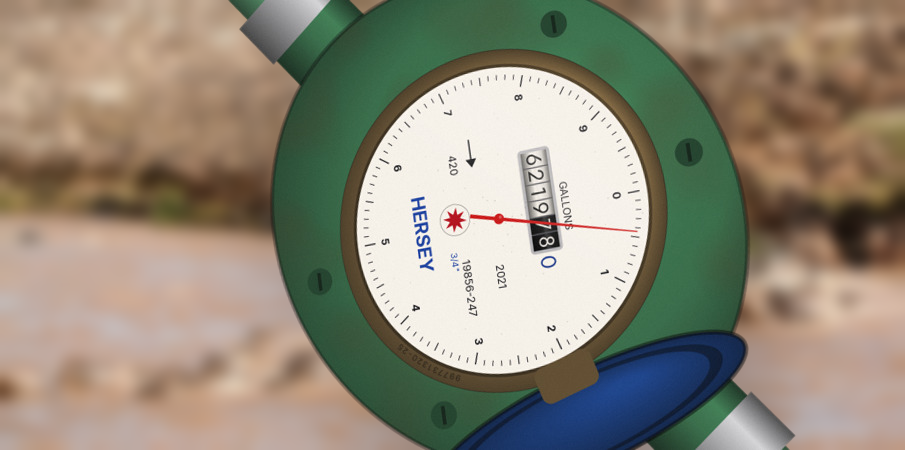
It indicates 6219780.4gal
